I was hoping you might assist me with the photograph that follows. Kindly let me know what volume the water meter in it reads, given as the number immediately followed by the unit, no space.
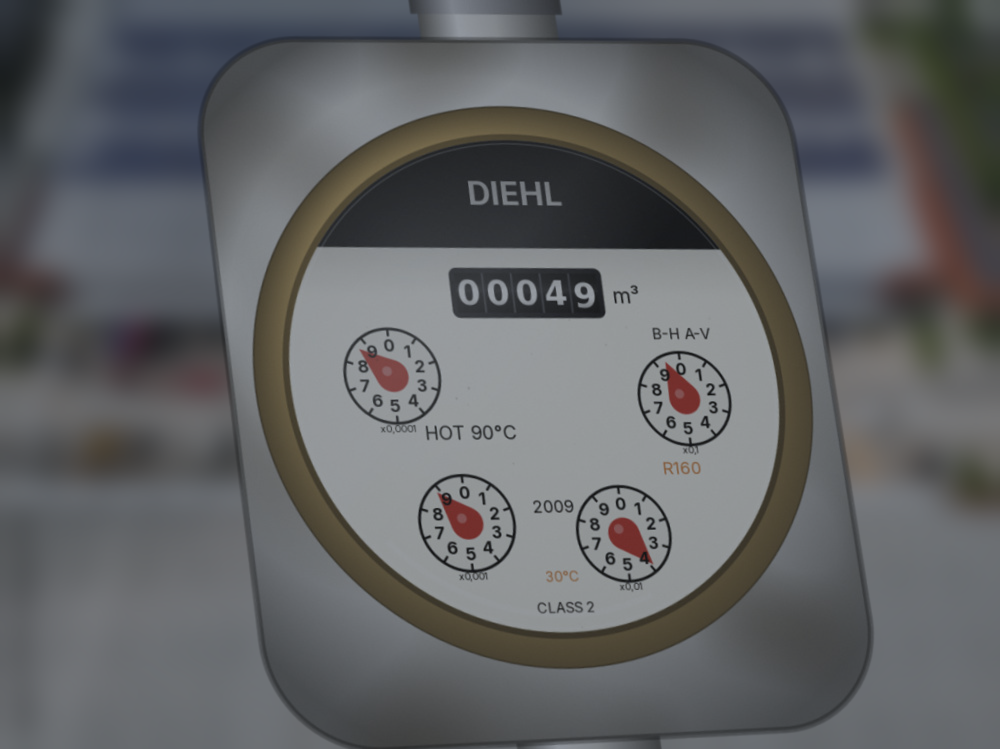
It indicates 48.9388m³
